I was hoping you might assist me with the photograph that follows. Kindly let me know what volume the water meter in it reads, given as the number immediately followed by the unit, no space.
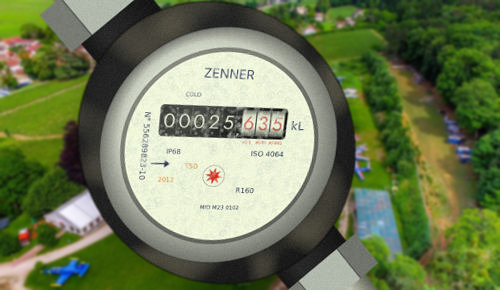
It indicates 25.635kL
